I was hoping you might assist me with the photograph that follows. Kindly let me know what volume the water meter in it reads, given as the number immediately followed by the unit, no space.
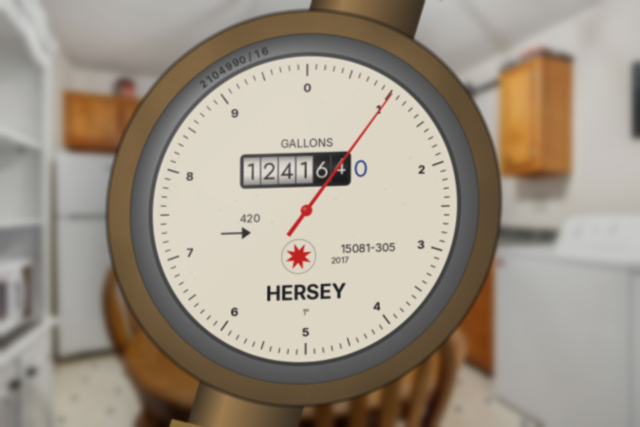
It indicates 1241641.0gal
